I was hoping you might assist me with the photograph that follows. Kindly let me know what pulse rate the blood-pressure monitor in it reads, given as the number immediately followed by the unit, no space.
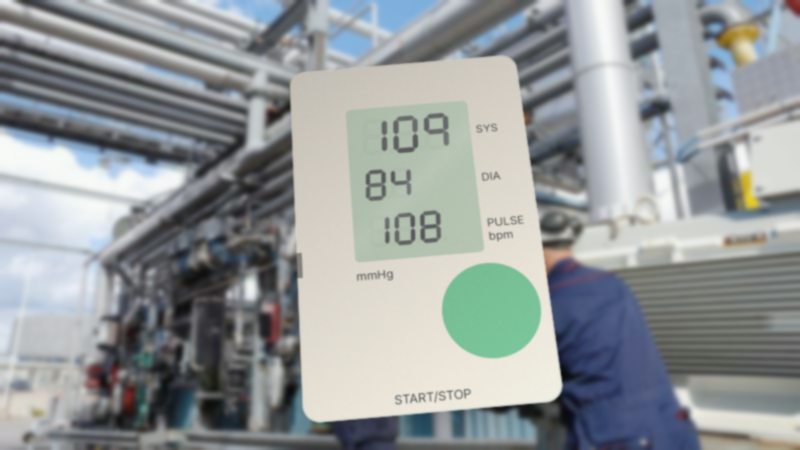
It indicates 108bpm
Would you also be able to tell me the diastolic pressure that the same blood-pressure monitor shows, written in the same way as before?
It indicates 84mmHg
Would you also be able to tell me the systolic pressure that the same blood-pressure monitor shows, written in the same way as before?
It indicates 109mmHg
